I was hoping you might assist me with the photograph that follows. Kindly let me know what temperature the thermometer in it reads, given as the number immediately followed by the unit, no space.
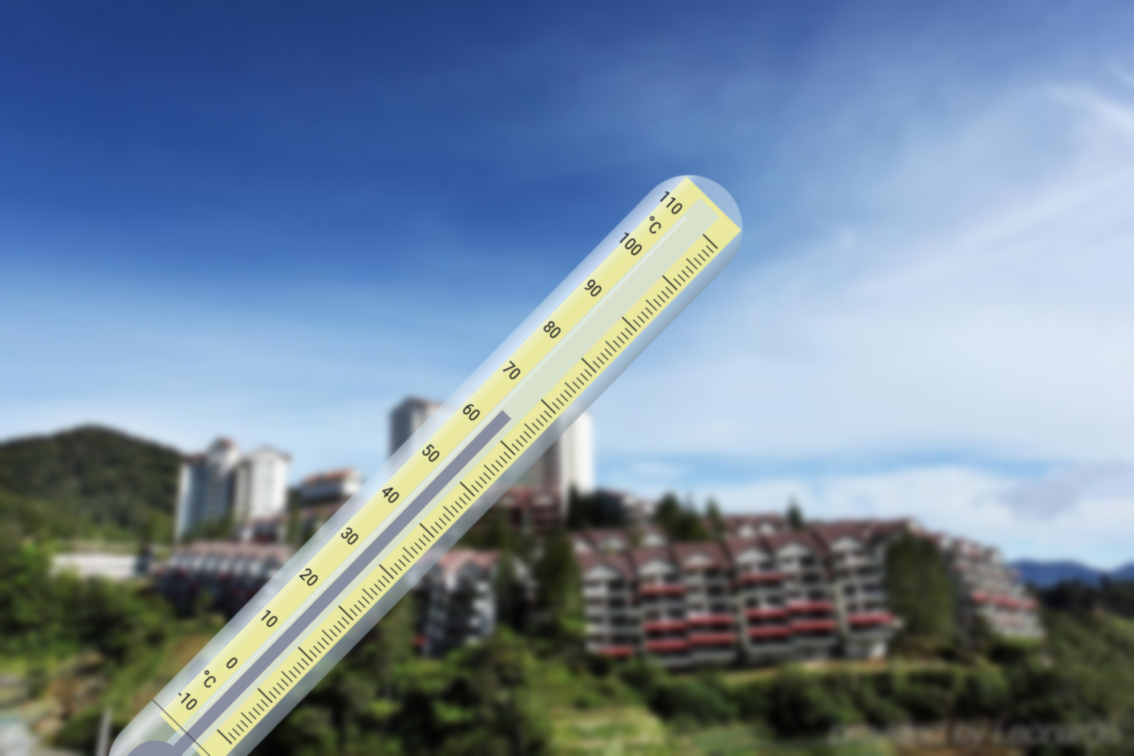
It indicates 64°C
